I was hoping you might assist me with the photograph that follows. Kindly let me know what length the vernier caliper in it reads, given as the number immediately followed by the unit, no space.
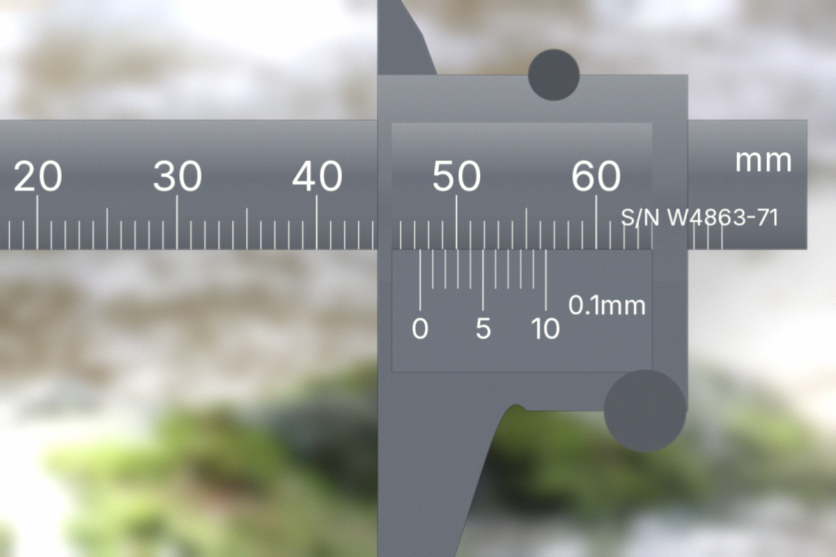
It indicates 47.4mm
